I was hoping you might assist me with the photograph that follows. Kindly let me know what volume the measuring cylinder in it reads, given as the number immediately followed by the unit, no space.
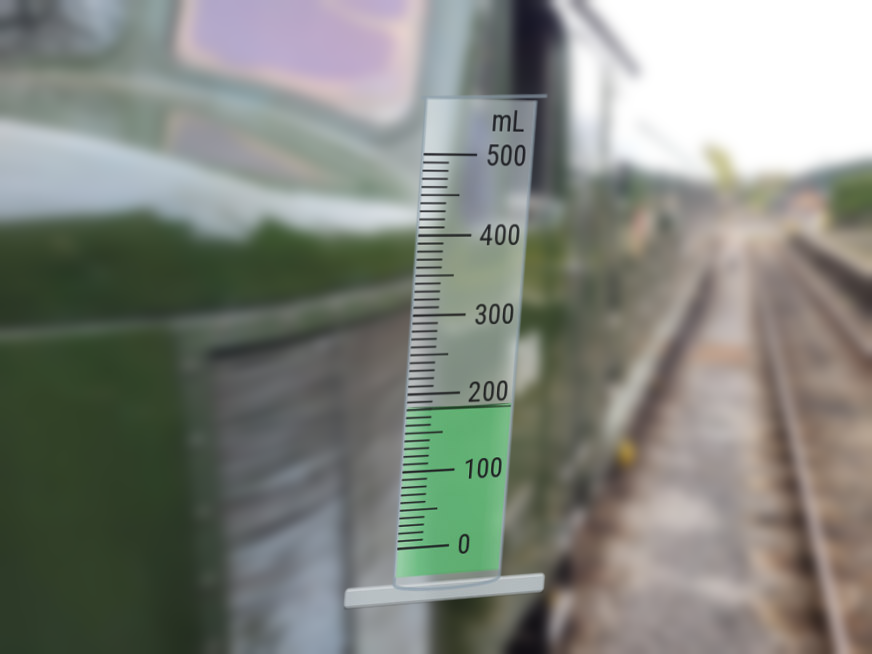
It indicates 180mL
